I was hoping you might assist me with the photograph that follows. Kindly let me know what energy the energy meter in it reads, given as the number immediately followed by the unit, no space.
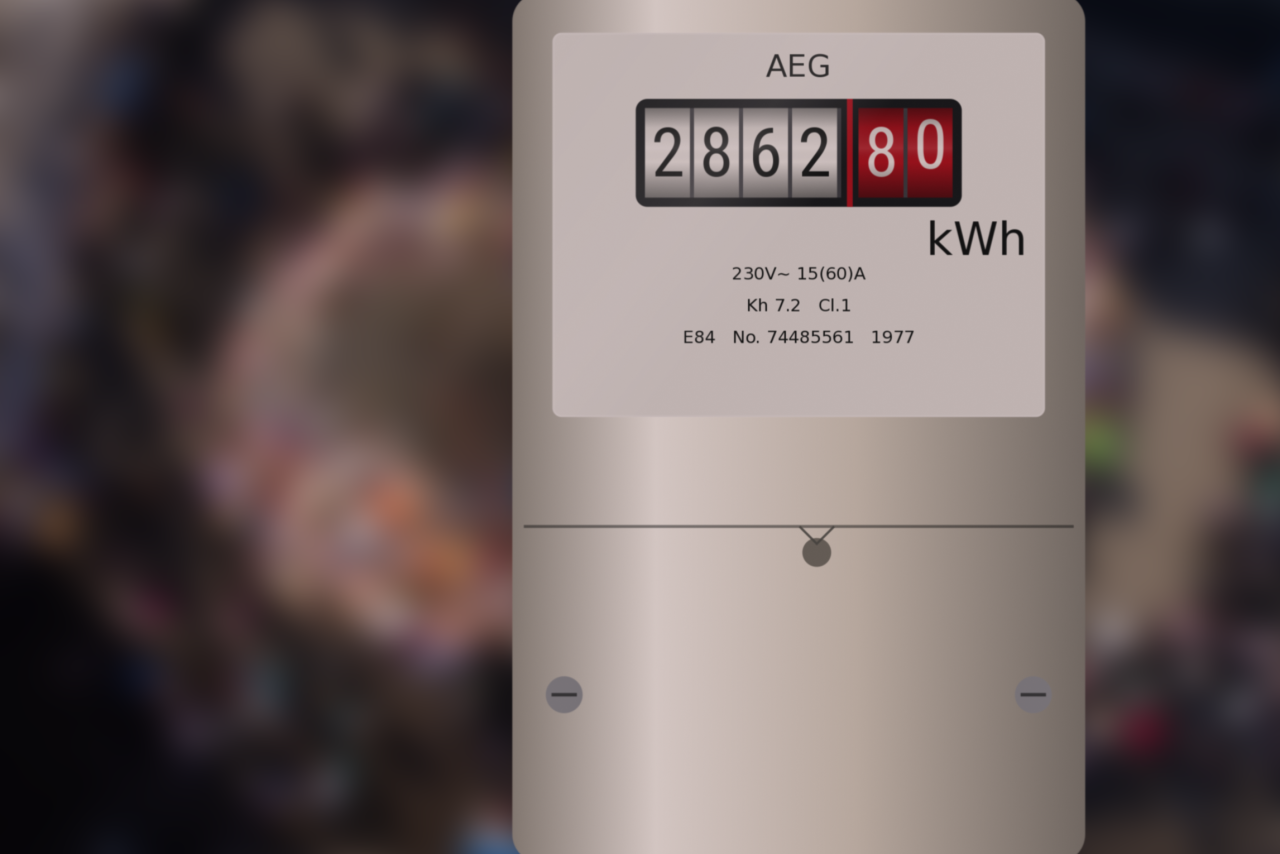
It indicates 2862.80kWh
